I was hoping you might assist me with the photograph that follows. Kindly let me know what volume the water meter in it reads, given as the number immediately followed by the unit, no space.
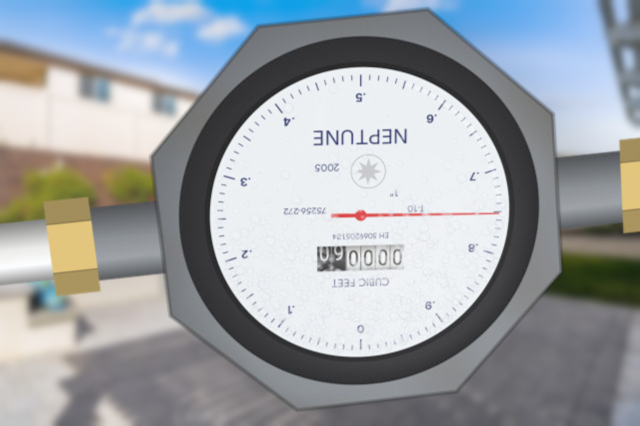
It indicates 59.75ft³
